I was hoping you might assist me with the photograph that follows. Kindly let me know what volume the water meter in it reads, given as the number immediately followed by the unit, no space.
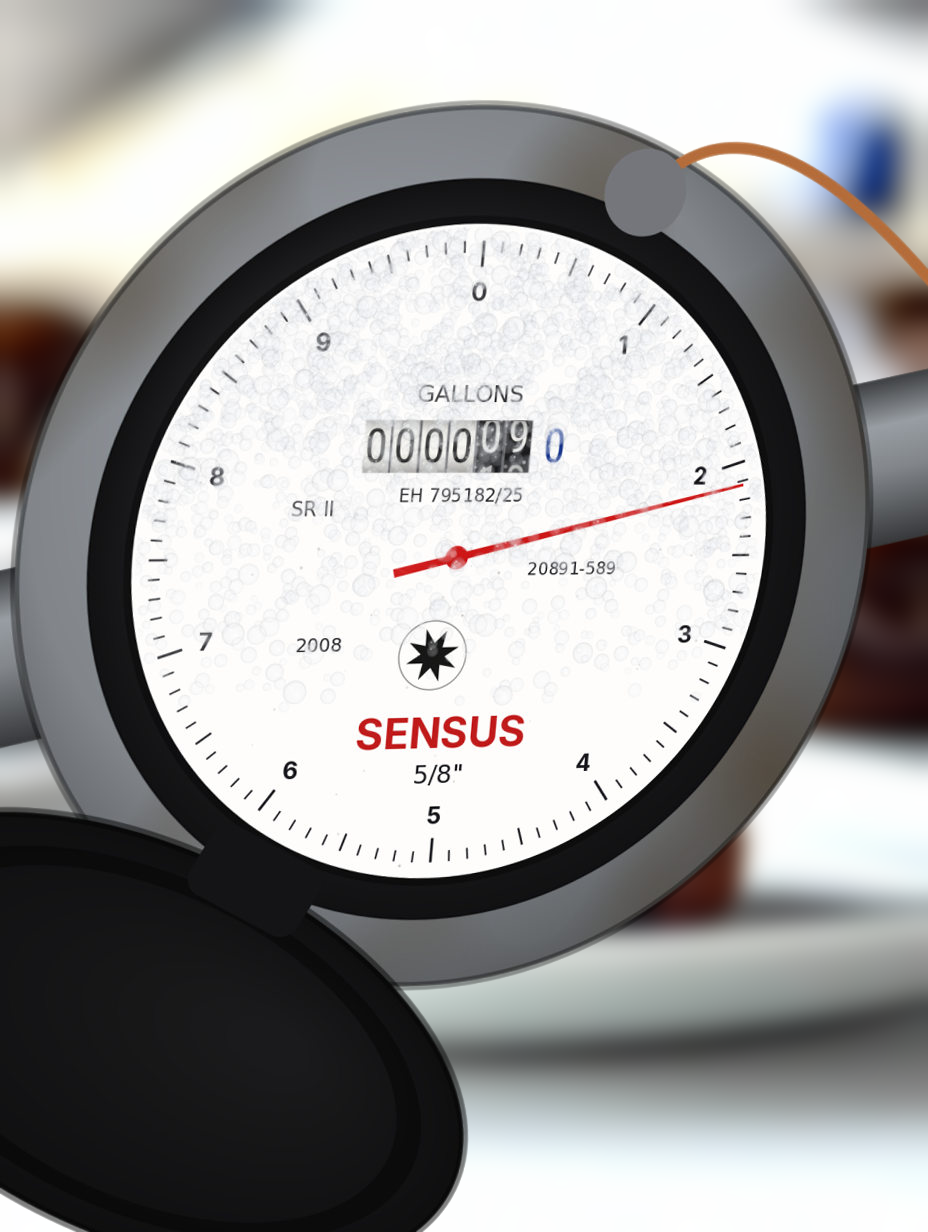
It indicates 92.1gal
